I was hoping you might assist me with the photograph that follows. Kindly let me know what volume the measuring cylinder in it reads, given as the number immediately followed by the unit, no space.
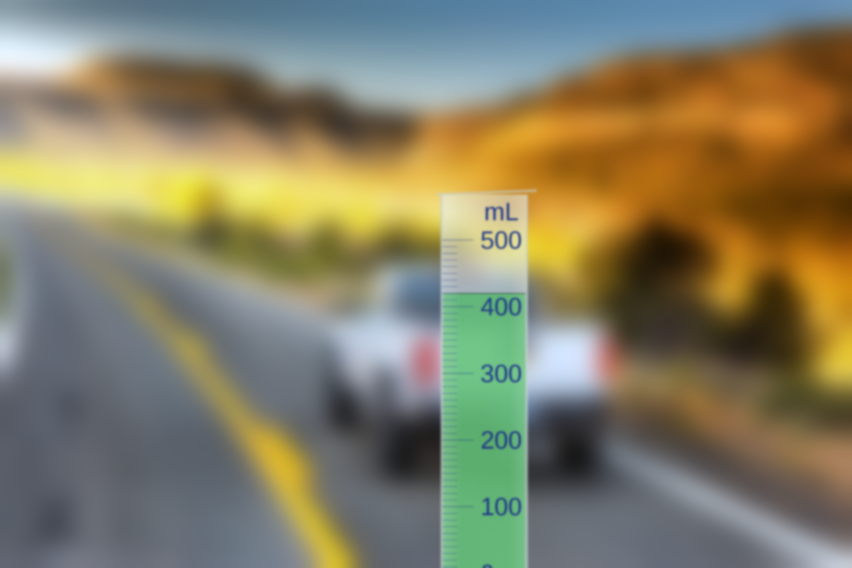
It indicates 420mL
